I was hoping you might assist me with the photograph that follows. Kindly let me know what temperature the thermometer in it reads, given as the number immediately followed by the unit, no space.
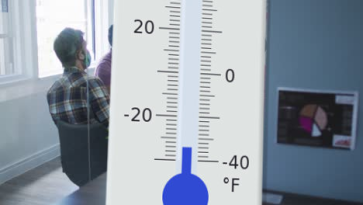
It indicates -34°F
